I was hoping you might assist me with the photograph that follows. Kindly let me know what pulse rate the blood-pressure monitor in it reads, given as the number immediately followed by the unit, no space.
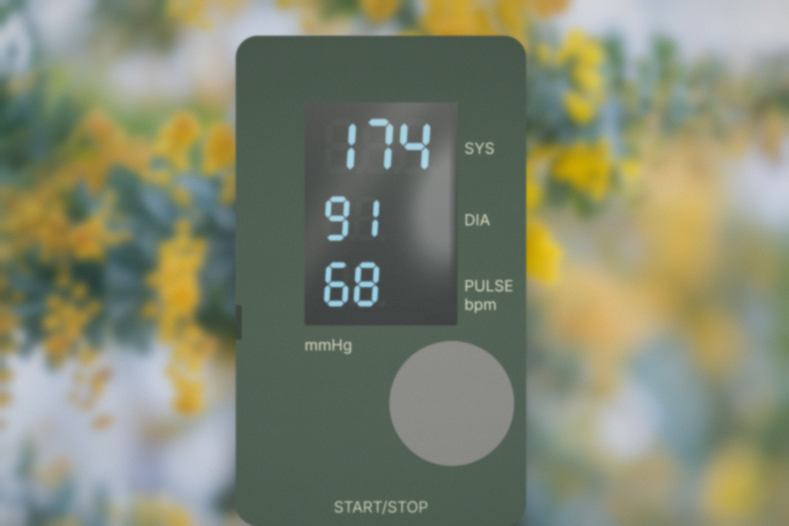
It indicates 68bpm
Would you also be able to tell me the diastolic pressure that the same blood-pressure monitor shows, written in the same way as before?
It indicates 91mmHg
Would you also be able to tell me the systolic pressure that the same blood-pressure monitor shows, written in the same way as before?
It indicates 174mmHg
